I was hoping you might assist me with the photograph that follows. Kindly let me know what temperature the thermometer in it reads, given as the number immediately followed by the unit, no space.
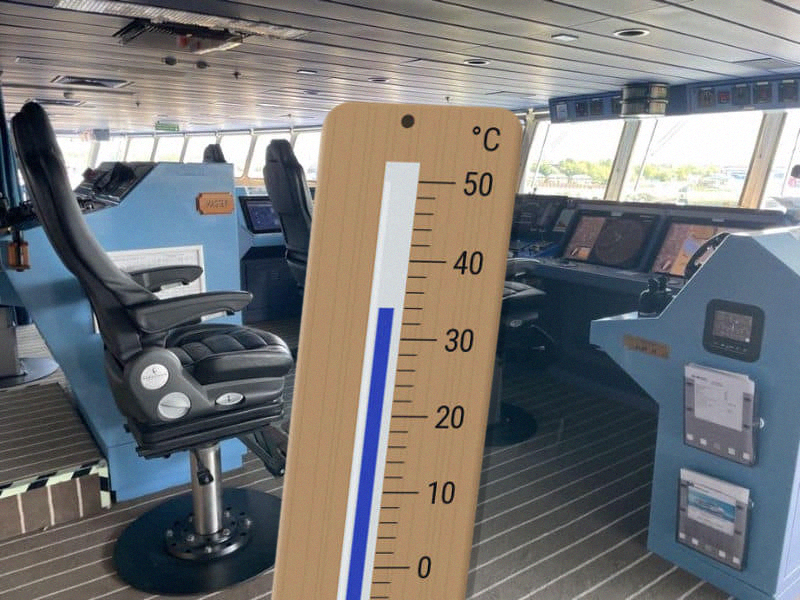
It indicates 34°C
